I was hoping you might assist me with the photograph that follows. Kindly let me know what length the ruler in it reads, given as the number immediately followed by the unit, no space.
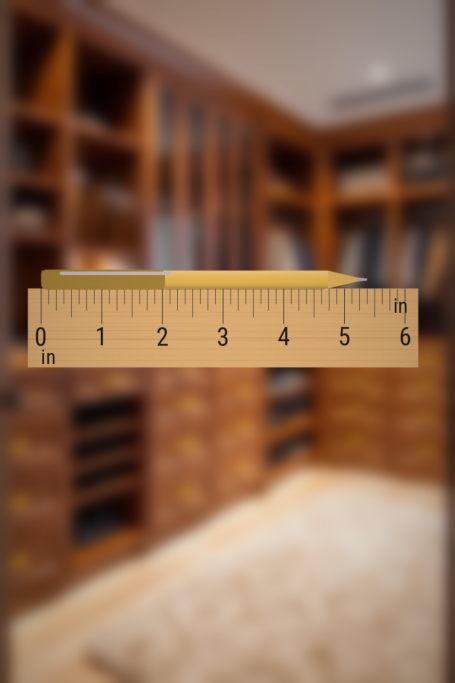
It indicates 5.375in
